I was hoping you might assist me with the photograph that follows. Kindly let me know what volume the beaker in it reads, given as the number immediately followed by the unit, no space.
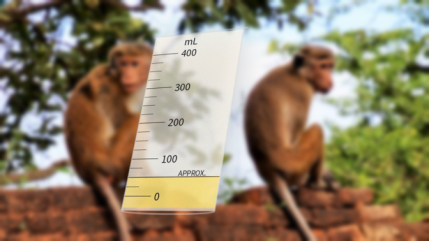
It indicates 50mL
